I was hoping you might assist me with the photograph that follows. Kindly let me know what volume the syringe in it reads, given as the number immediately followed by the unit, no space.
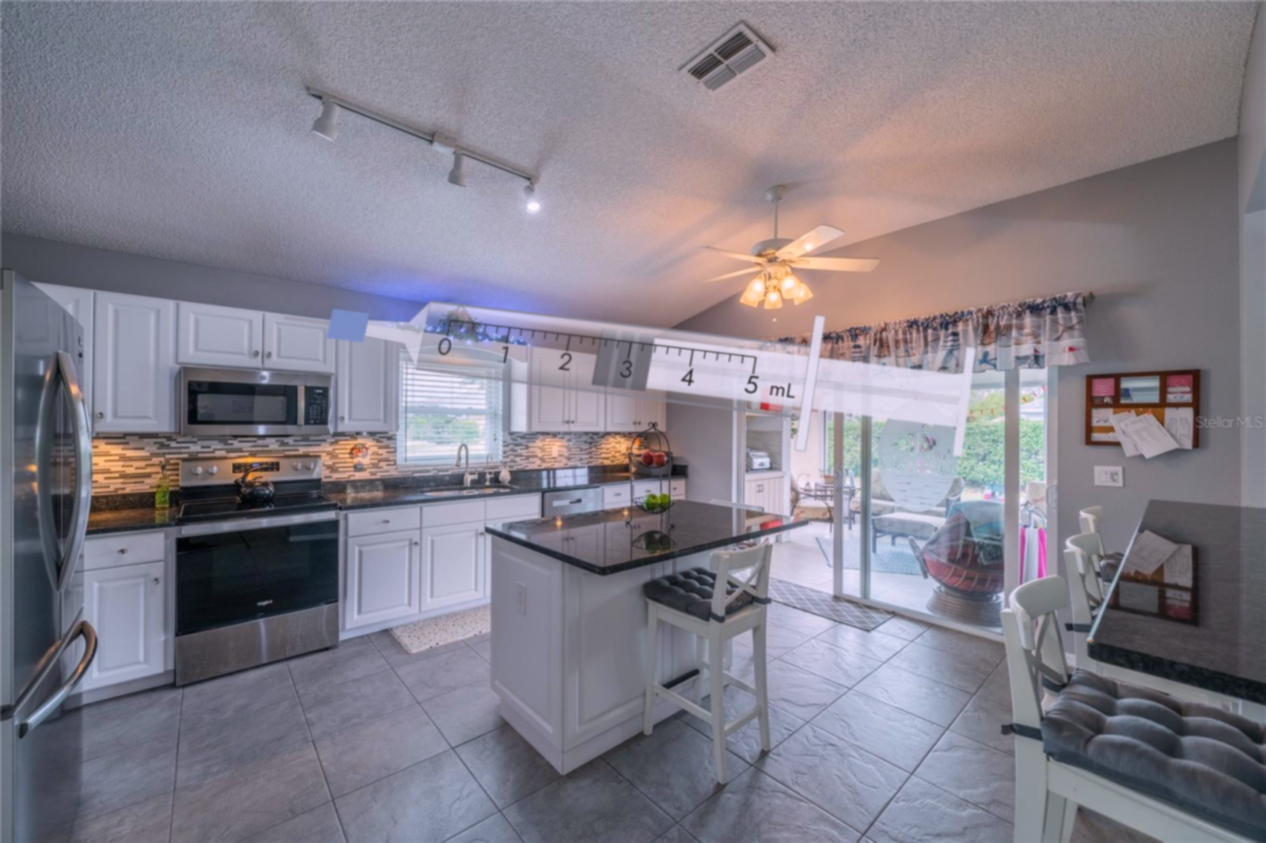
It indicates 2.5mL
